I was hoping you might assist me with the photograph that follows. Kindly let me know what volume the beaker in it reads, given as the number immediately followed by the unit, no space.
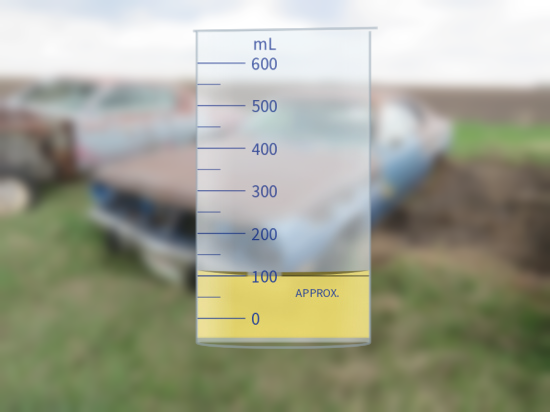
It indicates 100mL
